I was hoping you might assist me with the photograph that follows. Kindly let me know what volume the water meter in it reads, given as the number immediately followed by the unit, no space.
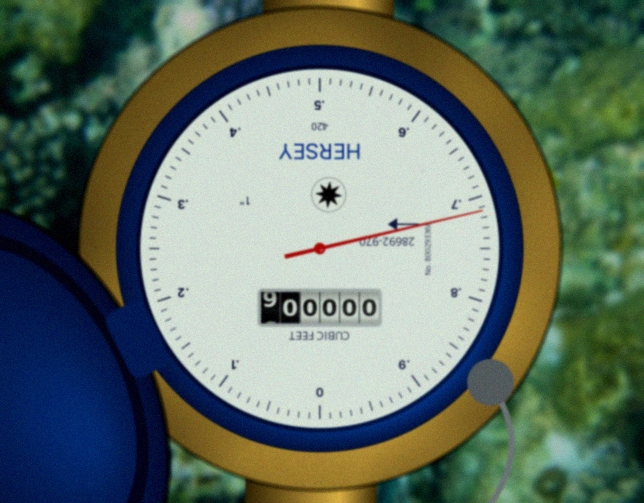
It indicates 5.71ft³
